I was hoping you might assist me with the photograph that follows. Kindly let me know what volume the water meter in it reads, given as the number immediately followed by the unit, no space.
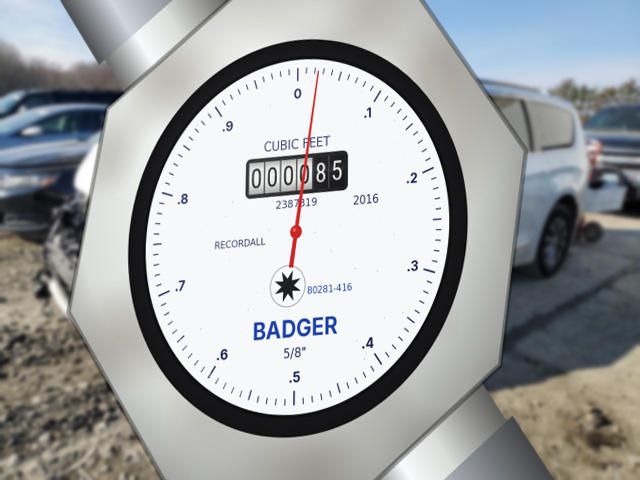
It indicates 85.02ft³
